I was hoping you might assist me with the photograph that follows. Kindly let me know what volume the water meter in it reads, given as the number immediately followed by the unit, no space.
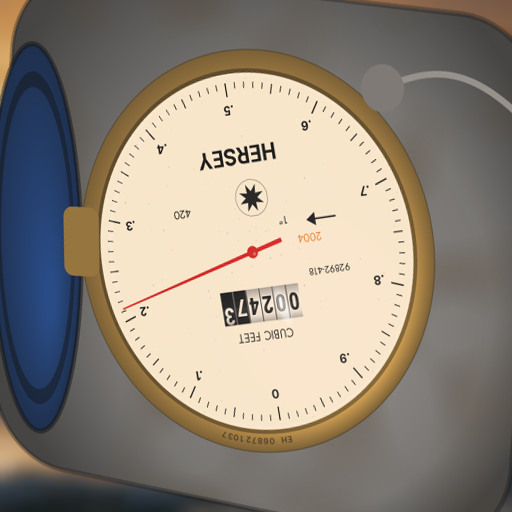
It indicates 2473.21ft³
